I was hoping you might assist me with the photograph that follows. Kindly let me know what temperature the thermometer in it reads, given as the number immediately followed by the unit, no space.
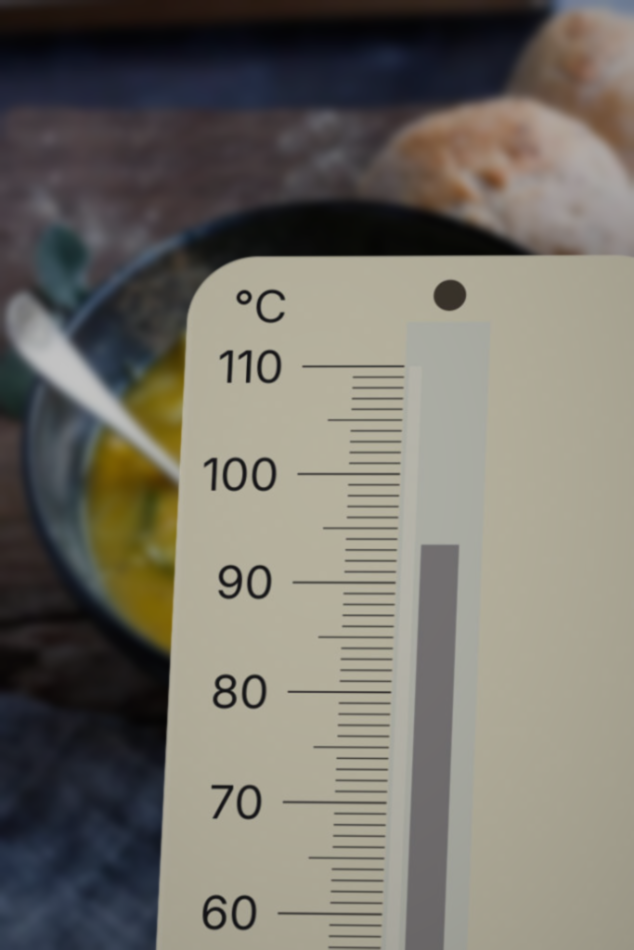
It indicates 93.5°C
